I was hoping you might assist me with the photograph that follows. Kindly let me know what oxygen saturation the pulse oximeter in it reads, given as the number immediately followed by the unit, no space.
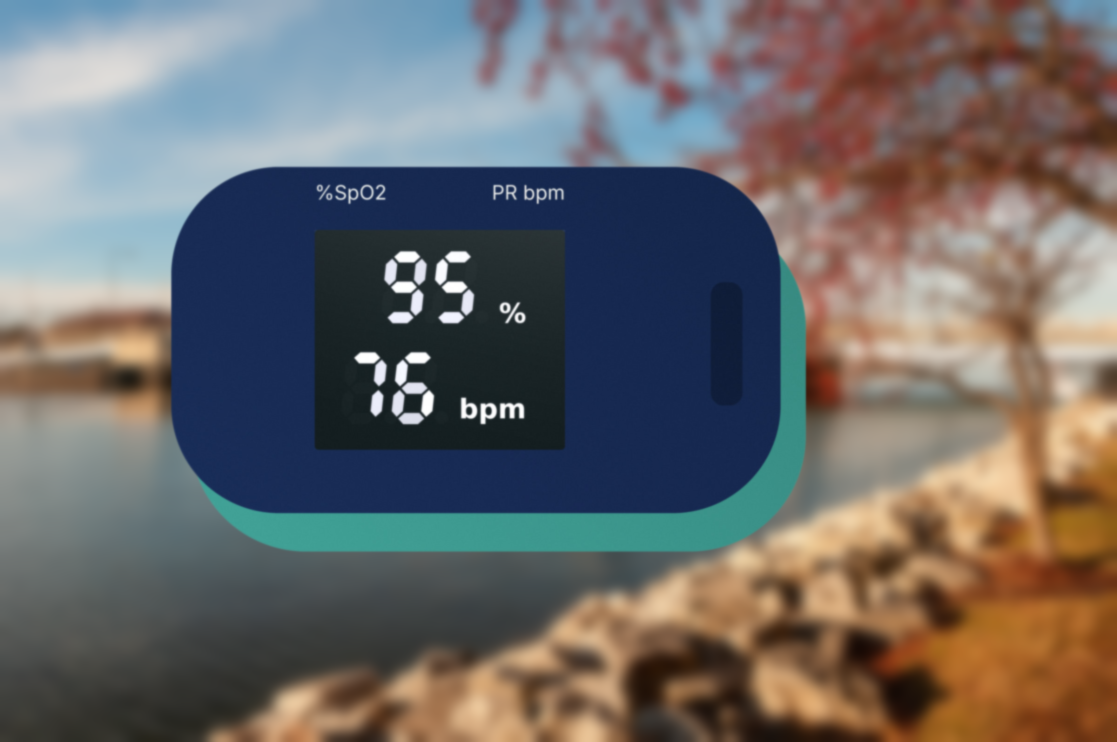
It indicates 95%
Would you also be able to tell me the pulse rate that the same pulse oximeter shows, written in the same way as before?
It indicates 76bpm
